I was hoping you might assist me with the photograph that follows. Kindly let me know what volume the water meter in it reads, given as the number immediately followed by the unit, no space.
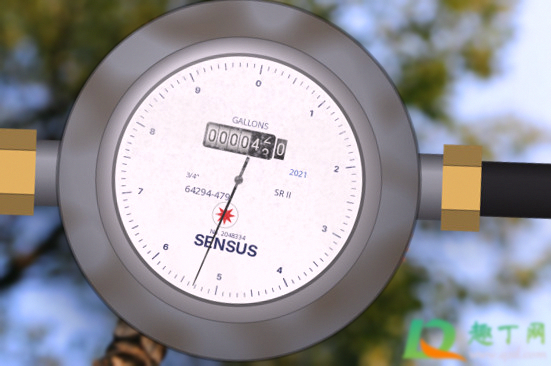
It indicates 425.3gal
